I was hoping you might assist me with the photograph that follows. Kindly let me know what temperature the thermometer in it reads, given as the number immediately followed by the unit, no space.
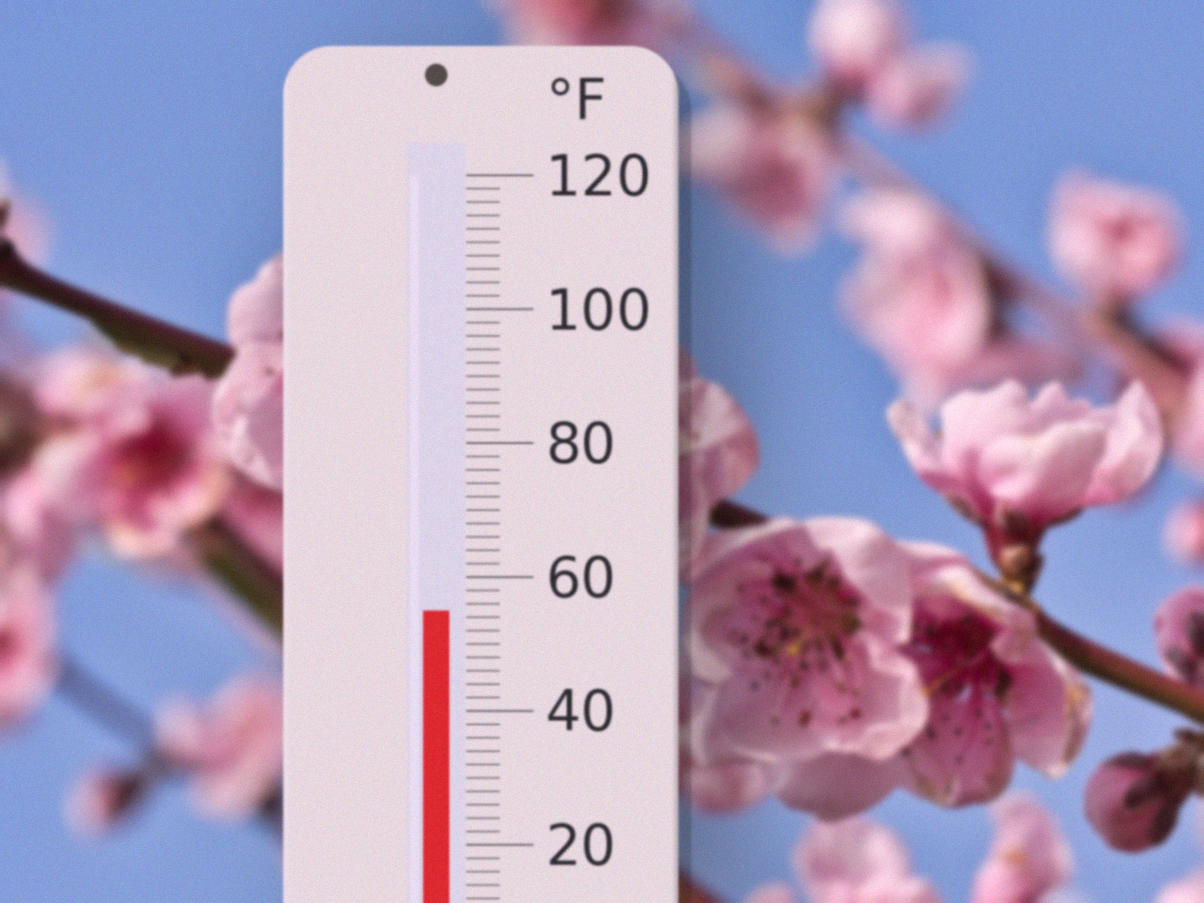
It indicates 55°F
